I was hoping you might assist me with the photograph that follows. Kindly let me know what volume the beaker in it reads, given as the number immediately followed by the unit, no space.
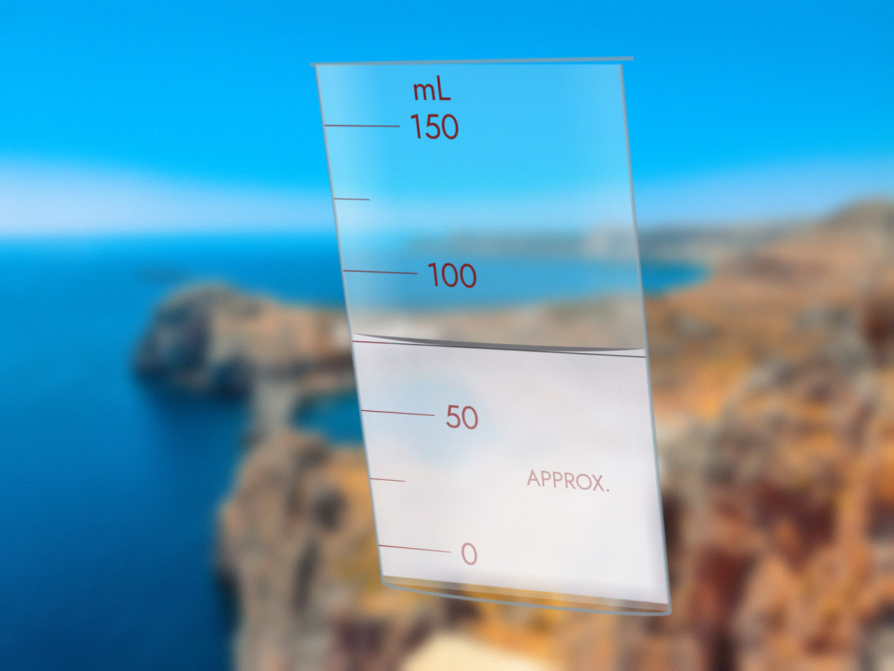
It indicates 75mL
